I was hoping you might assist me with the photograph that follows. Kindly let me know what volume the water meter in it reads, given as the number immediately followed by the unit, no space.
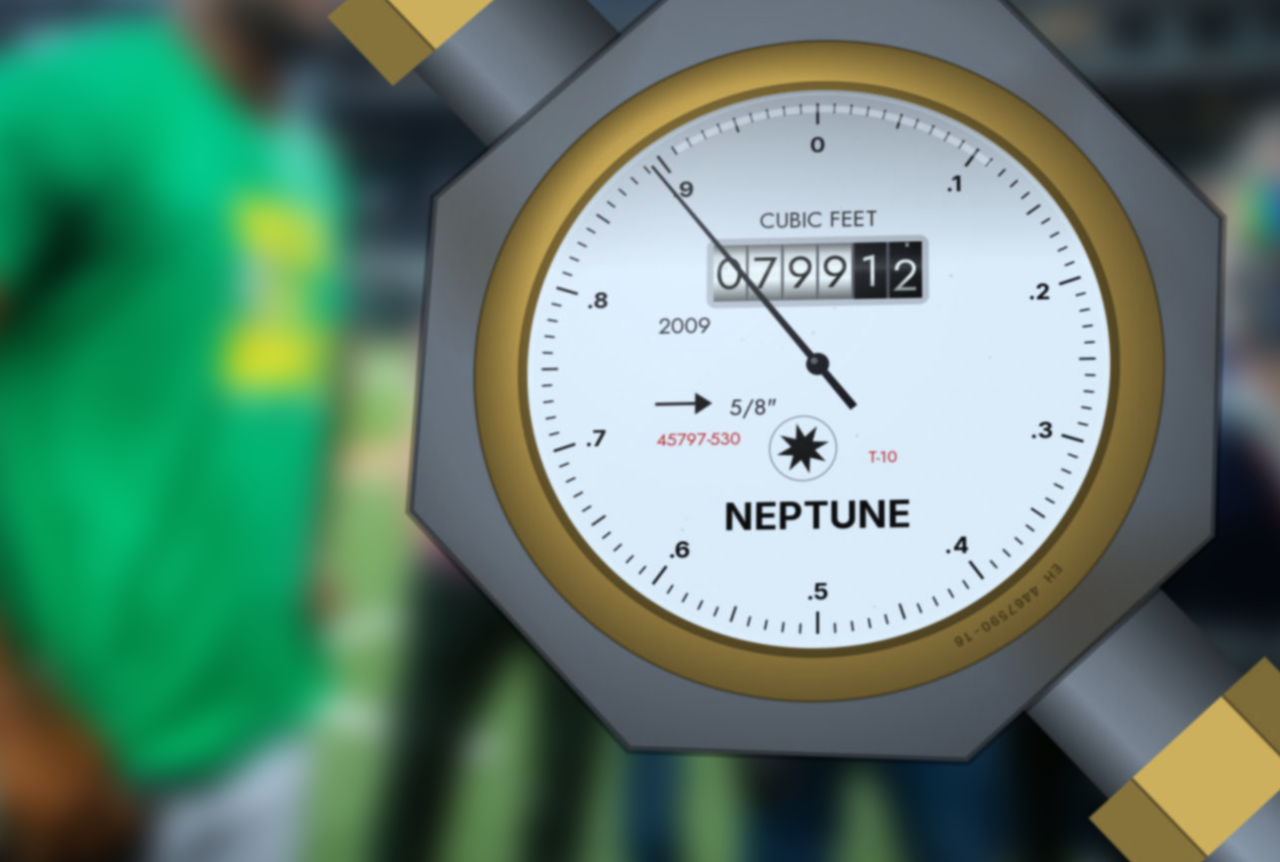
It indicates 79911.89ft³
